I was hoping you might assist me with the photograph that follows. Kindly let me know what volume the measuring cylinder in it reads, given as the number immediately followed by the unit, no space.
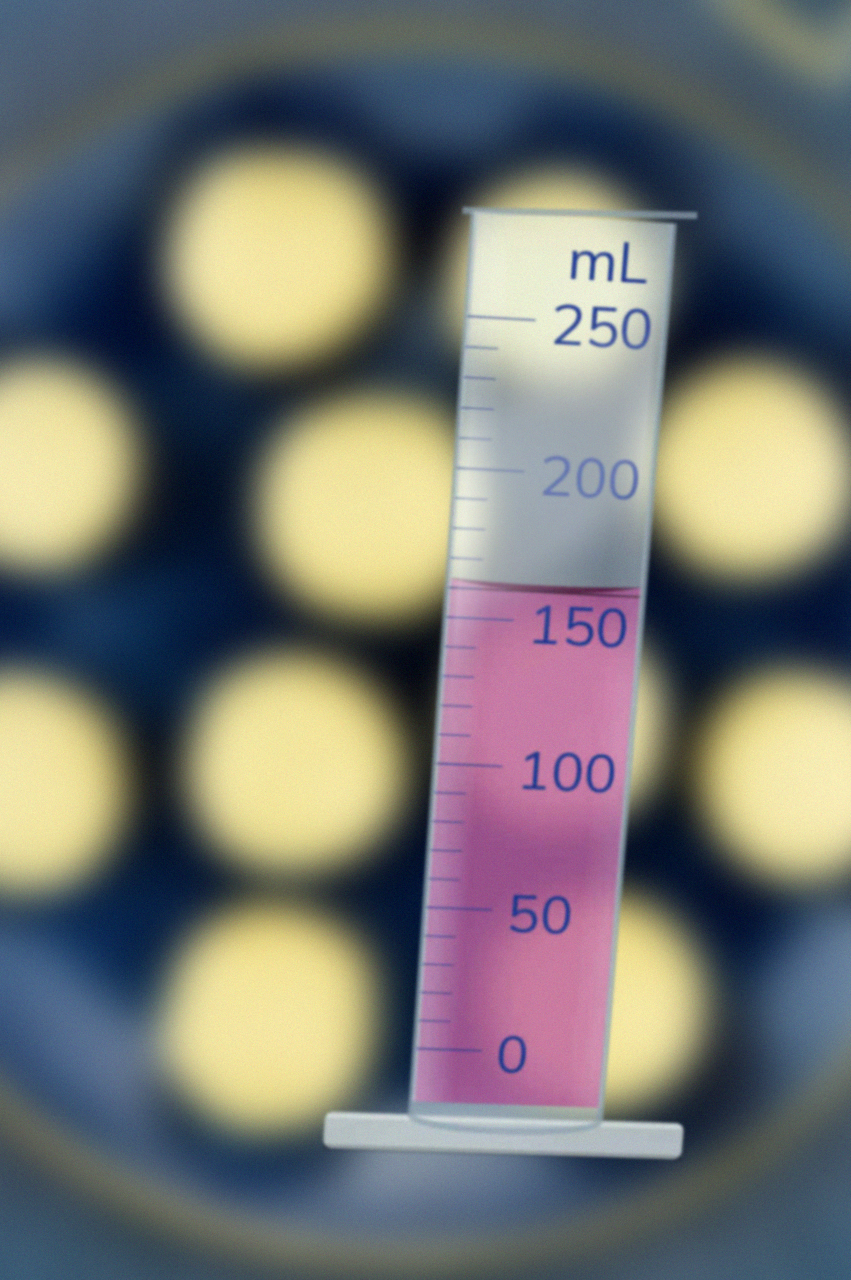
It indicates 160mL
